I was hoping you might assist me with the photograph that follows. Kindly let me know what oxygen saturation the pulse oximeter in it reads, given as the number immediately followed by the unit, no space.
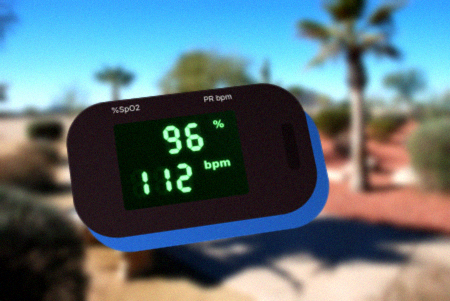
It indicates 96%
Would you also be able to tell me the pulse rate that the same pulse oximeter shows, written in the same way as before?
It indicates 112bpm
